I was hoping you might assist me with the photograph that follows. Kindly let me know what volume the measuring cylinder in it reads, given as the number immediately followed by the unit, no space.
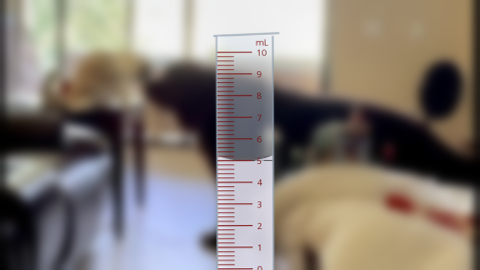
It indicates 5mL
